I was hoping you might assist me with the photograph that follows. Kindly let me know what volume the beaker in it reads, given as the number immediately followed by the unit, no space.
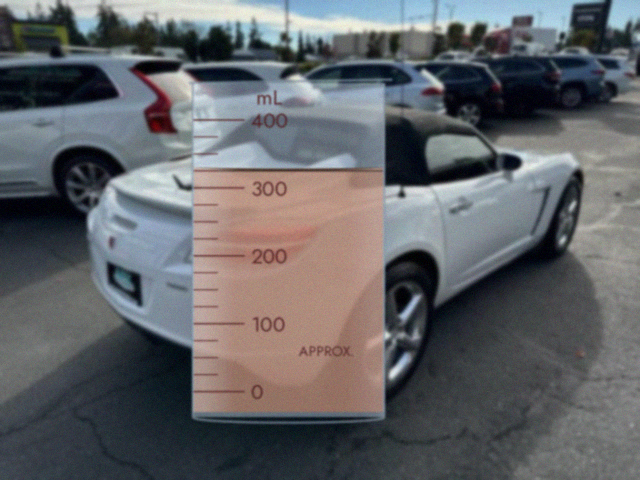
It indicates 325mL
